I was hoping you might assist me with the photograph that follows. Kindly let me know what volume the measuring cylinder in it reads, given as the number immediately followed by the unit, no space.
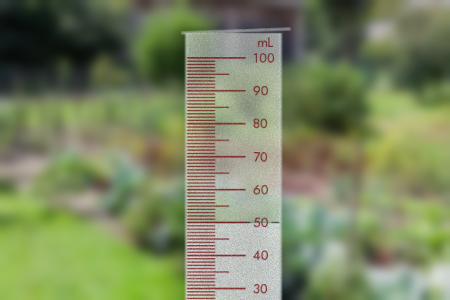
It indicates 50mL
